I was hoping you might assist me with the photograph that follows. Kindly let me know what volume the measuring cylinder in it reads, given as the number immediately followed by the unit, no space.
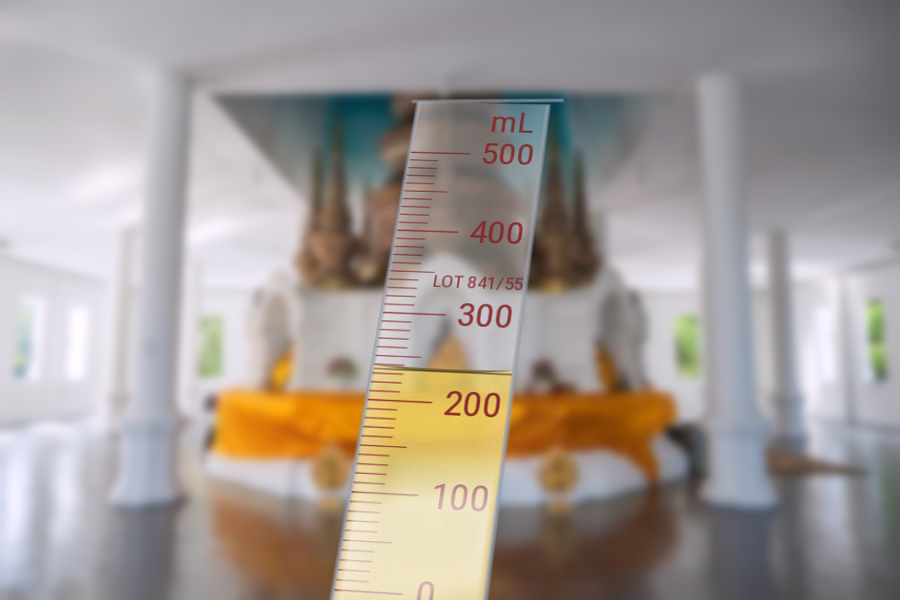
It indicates 235mL
